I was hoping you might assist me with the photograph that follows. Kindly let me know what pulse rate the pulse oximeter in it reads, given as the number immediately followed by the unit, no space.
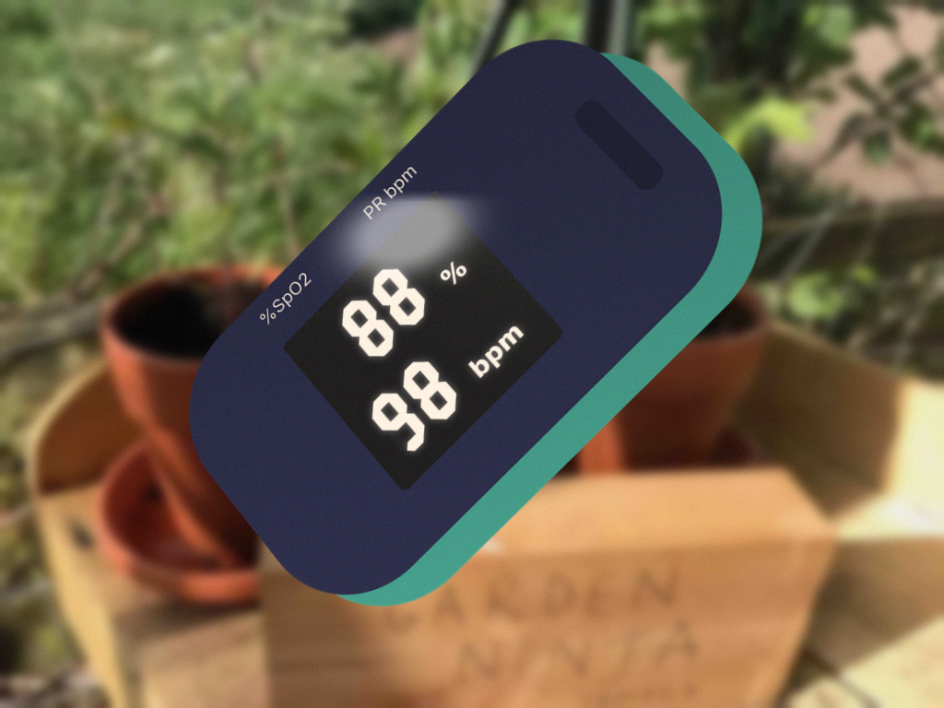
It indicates 98bpm
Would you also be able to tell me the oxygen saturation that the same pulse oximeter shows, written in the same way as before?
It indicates 88%
